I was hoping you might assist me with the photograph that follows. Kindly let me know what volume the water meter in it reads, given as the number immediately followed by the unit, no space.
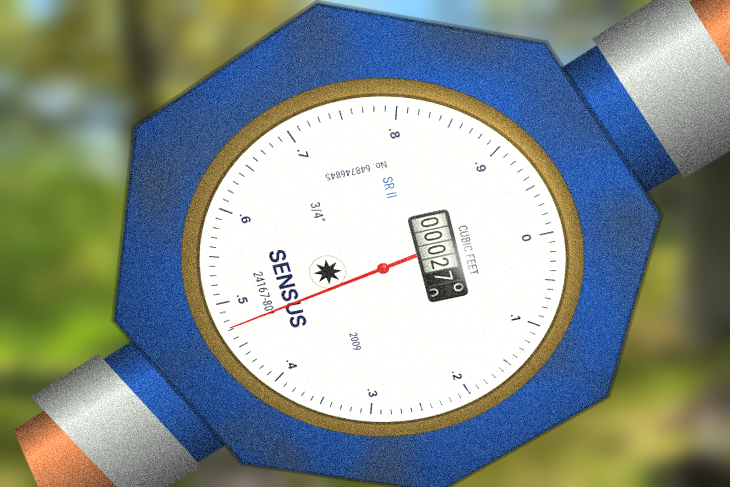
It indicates 278.47ft³
